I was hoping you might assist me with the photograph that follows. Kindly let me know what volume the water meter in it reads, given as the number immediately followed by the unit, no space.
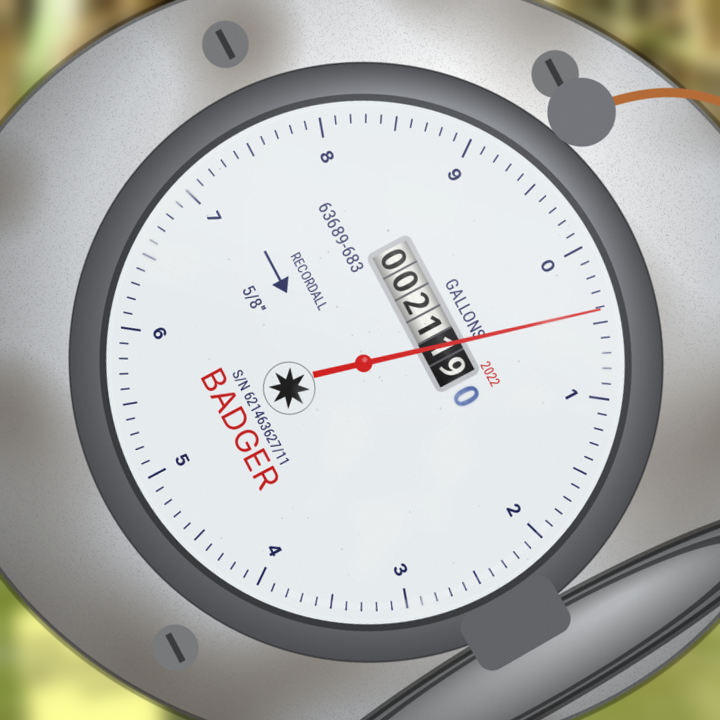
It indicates 21190.4gal
